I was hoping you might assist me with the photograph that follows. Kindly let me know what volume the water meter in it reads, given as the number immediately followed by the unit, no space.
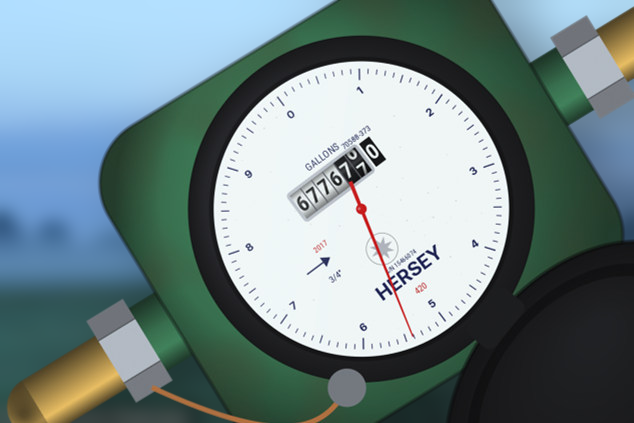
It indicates 6776765.4gal
